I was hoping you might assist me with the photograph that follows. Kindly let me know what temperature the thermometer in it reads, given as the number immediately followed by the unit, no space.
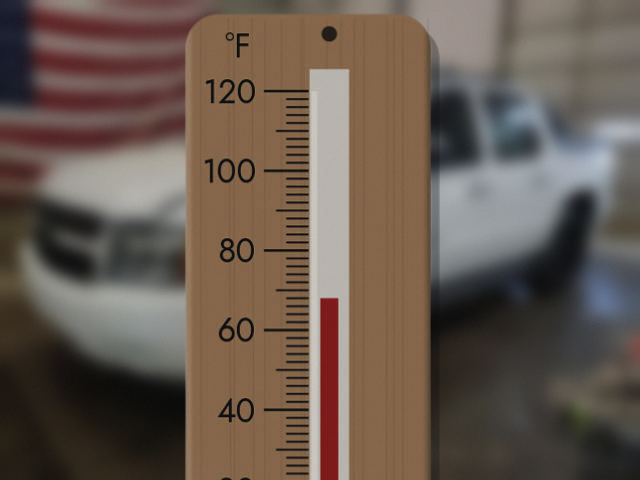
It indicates 68°F
